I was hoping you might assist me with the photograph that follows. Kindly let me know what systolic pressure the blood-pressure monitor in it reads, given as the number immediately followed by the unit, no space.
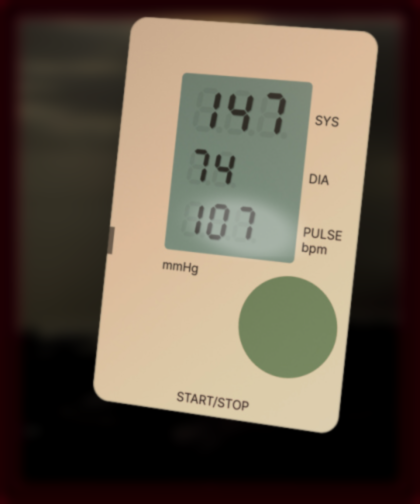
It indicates 147mmHg
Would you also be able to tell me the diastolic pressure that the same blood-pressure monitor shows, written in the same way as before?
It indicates 74mmHg
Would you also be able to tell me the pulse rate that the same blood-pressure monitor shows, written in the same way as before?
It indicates 107bpm
